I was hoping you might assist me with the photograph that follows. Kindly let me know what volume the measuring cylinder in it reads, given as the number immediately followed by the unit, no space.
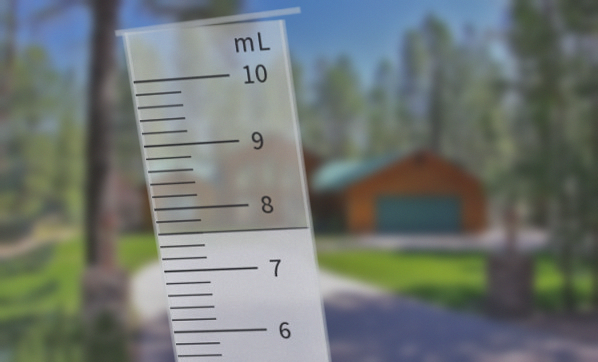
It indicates 7.6mL
